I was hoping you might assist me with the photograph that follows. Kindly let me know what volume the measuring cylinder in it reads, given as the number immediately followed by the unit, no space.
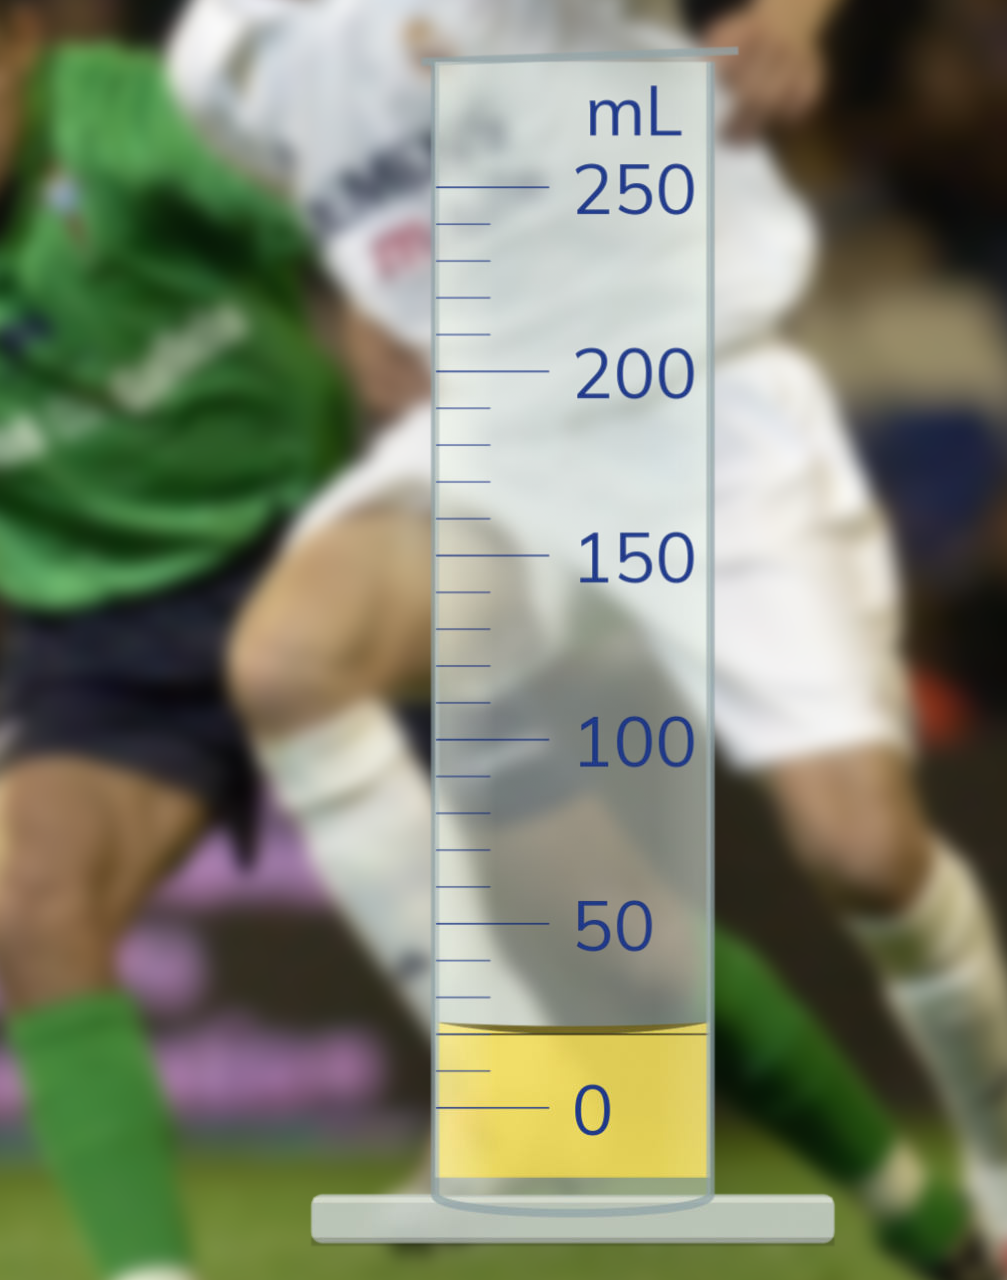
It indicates 20mL
